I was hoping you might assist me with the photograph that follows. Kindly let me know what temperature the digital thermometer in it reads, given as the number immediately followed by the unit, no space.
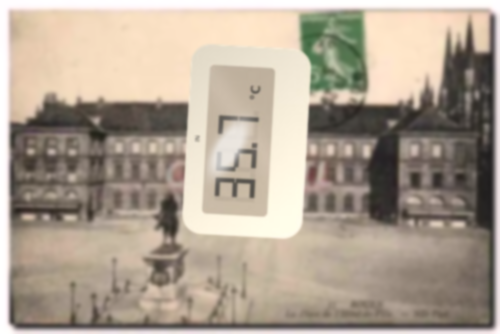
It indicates 35.7°C
